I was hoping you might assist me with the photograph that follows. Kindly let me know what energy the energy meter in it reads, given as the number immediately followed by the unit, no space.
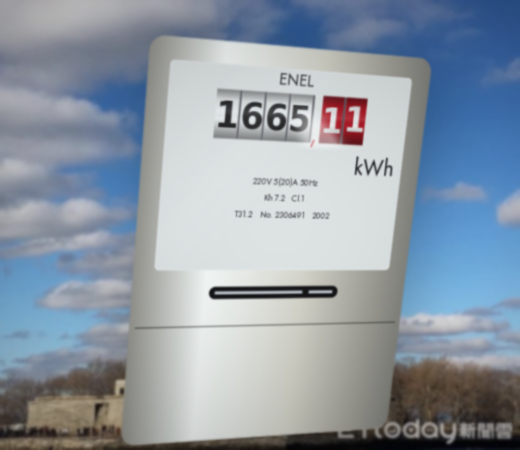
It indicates 1665.11kWh
